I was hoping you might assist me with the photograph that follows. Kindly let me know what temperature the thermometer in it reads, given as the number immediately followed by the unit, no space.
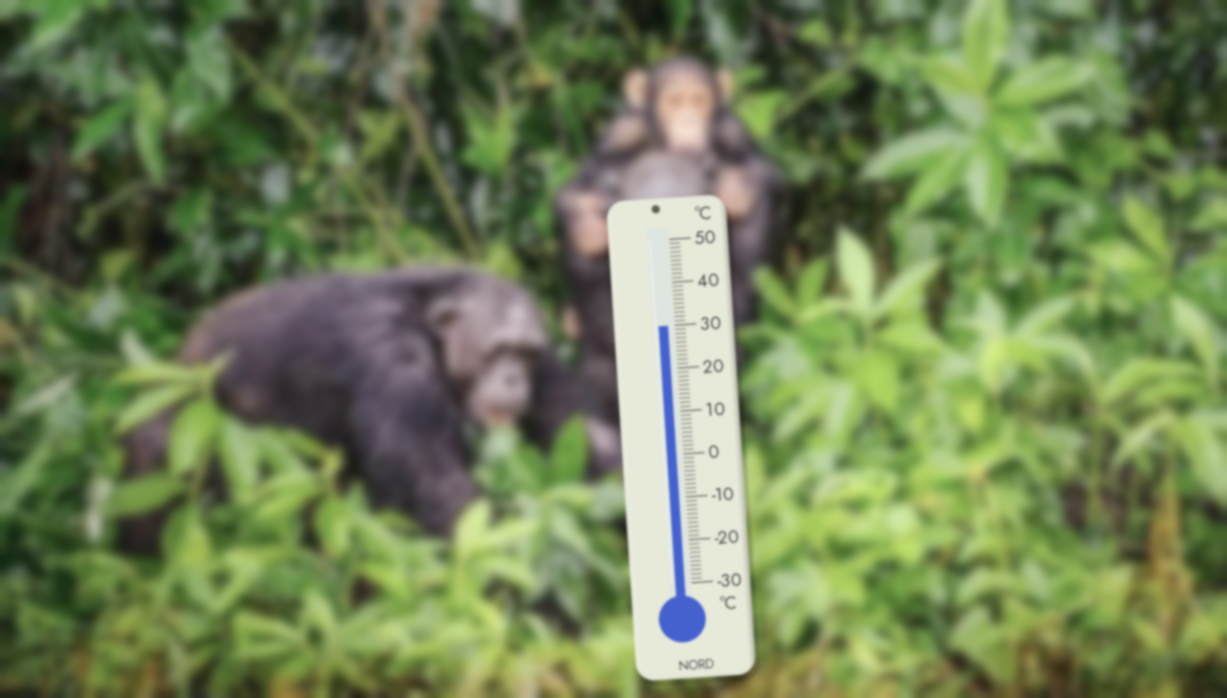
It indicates 30°C
